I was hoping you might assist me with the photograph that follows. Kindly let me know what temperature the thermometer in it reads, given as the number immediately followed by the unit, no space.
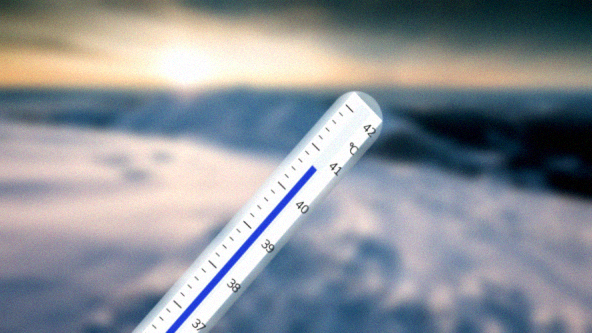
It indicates 40.7°C
